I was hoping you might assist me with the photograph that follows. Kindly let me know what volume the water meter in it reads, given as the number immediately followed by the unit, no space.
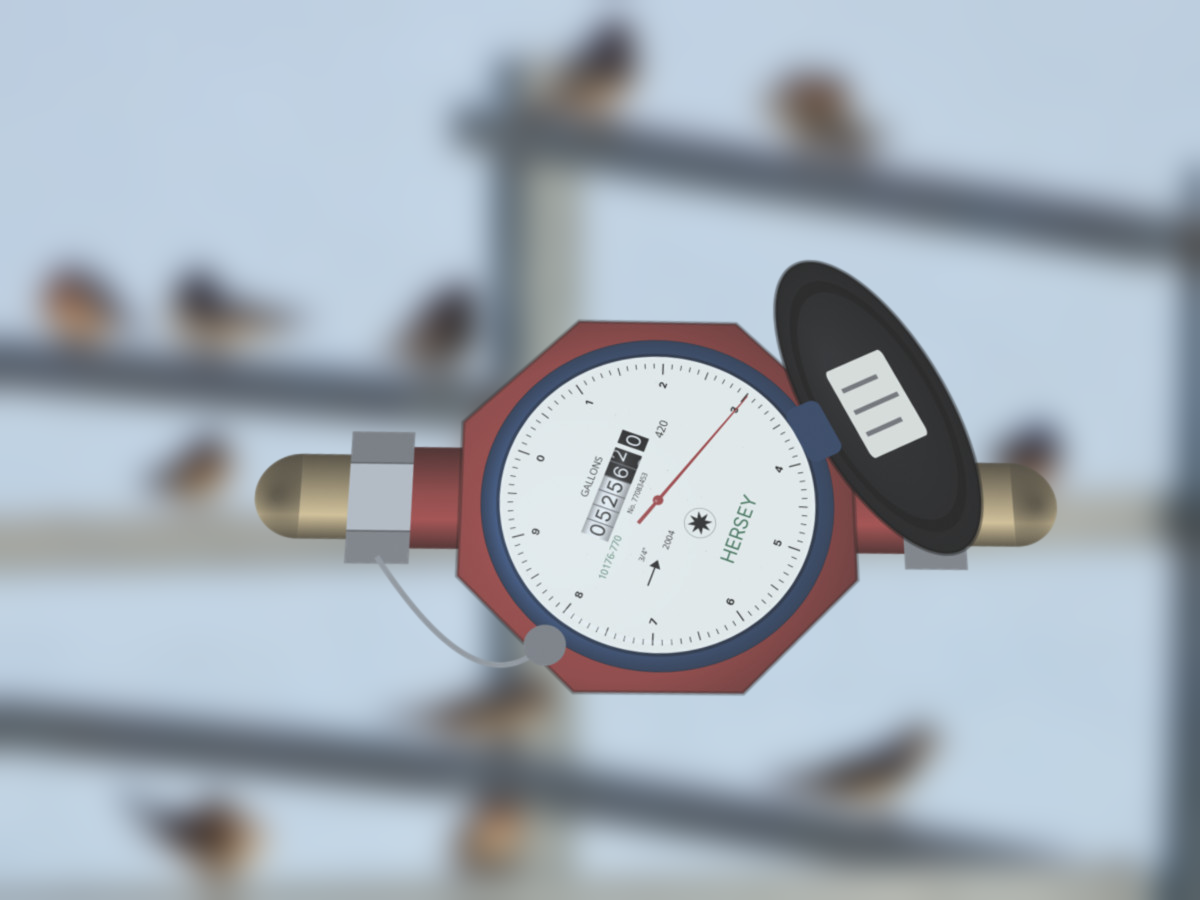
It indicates 525623.0gal
